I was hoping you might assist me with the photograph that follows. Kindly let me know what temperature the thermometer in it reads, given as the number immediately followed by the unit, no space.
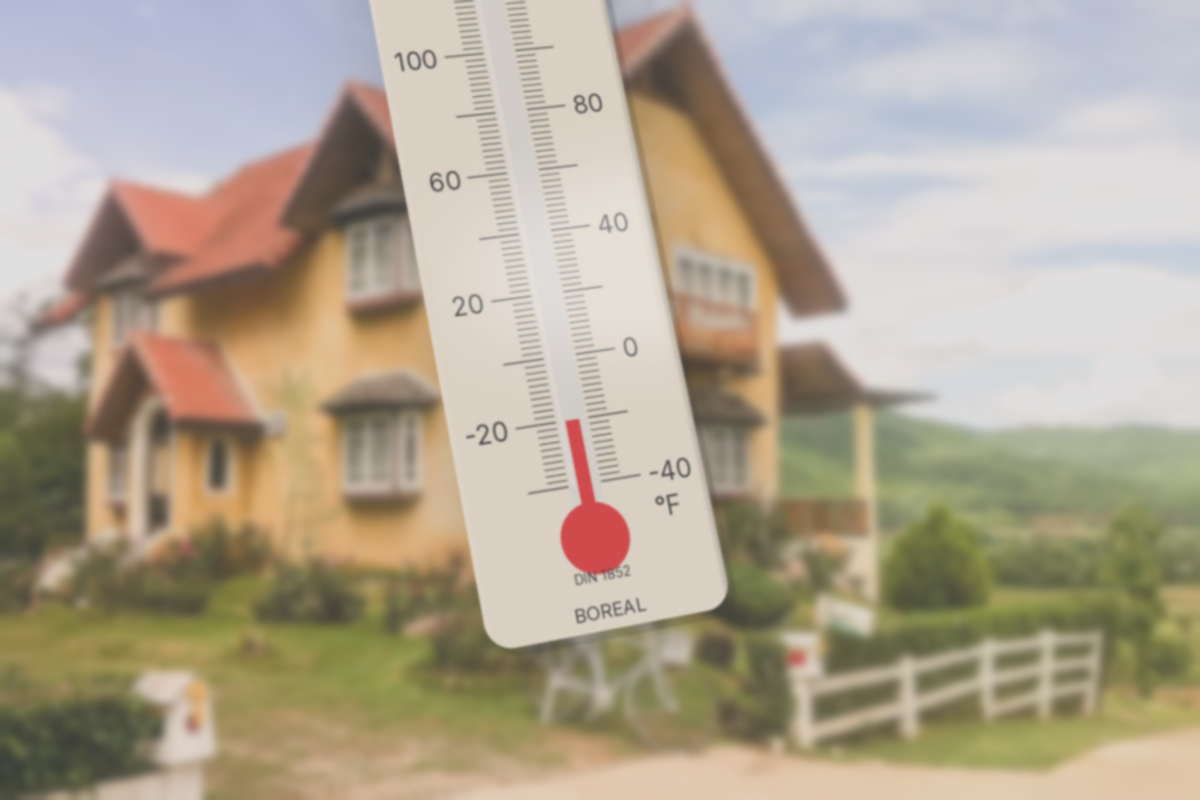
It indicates -20°F
